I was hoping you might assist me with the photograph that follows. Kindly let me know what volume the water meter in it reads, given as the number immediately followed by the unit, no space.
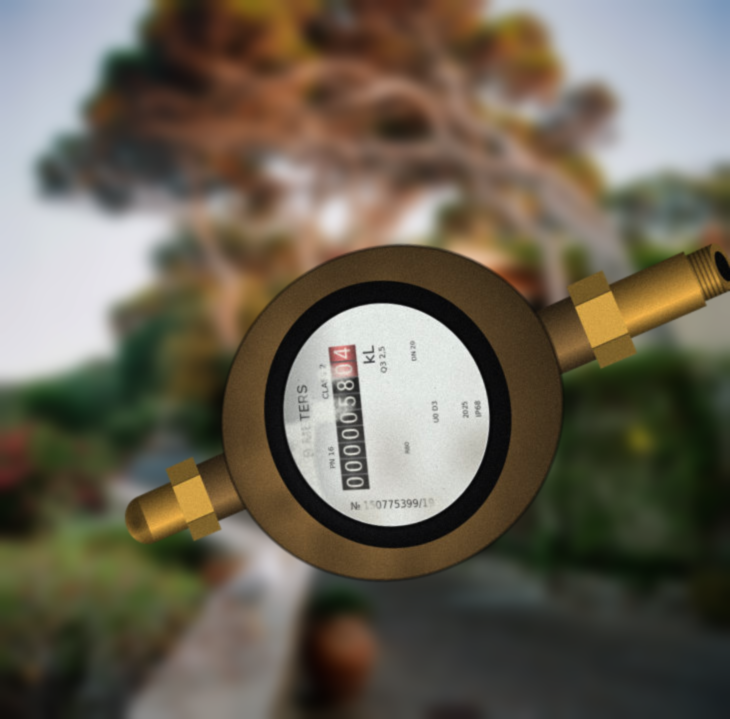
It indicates 58.04kL
